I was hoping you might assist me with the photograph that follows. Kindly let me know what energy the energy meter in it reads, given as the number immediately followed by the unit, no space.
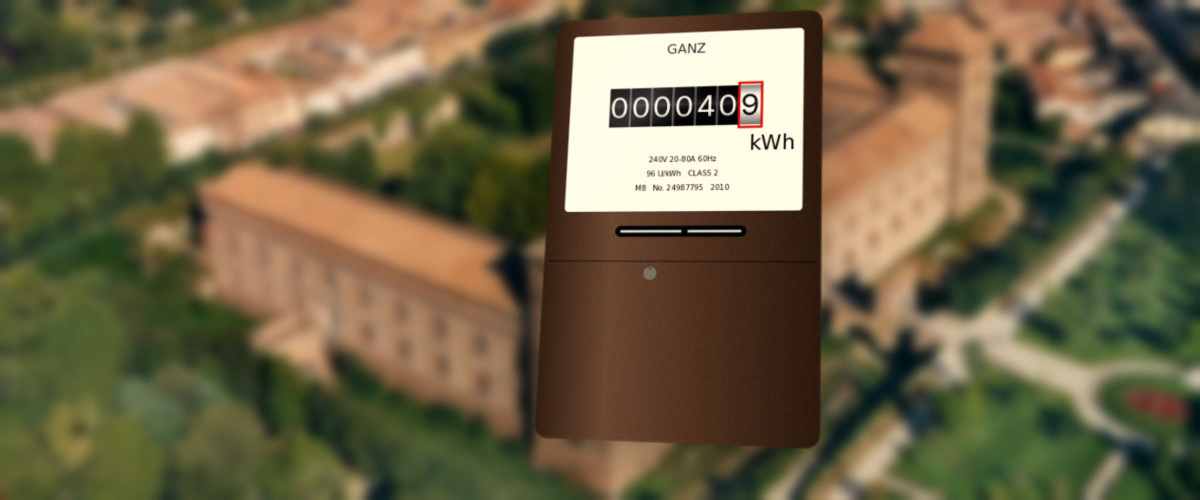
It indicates 40.9kWh
